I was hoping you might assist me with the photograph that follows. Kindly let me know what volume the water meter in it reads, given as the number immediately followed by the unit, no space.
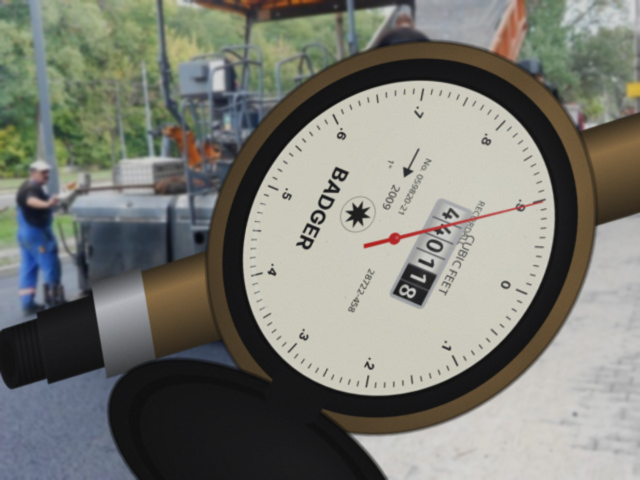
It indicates 440117.90ft³
